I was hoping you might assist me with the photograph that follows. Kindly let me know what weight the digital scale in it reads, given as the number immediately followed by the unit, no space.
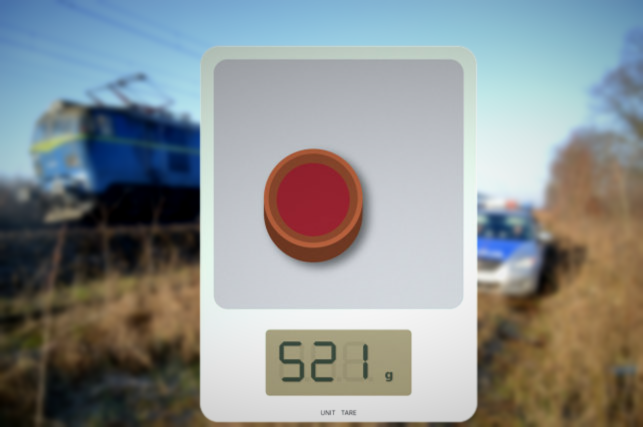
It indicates 521g
